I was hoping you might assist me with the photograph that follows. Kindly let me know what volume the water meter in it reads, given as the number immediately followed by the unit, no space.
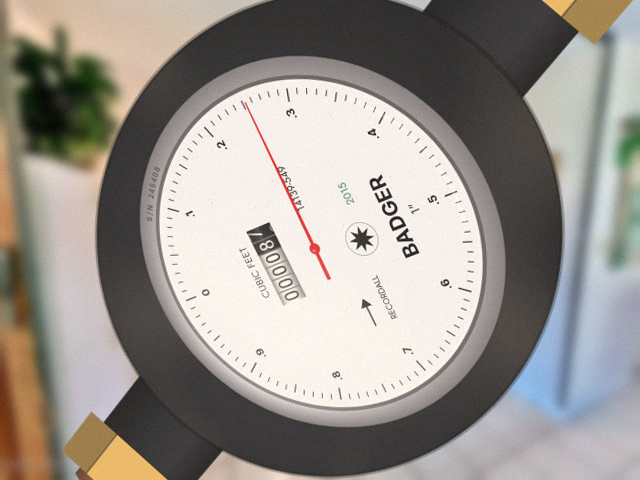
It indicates 87.25ft³
